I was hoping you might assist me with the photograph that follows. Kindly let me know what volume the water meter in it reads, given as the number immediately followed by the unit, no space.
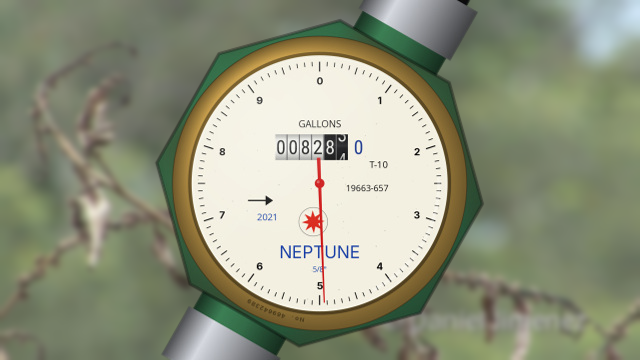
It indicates 82834.9gal
